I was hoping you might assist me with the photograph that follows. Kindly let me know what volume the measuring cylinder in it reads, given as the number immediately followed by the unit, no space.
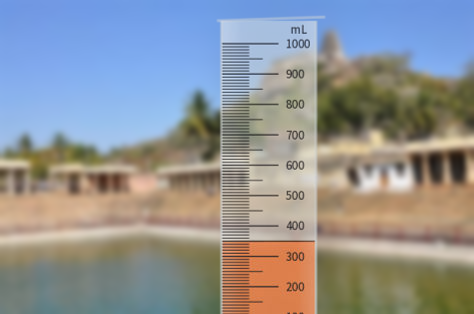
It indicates 350mL
